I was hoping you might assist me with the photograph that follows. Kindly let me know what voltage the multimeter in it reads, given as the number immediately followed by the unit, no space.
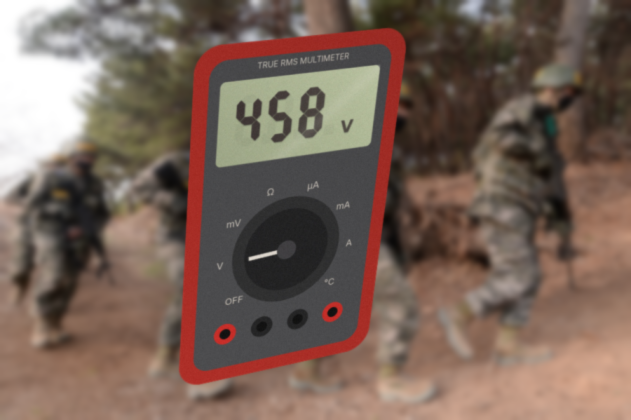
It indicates 458V
